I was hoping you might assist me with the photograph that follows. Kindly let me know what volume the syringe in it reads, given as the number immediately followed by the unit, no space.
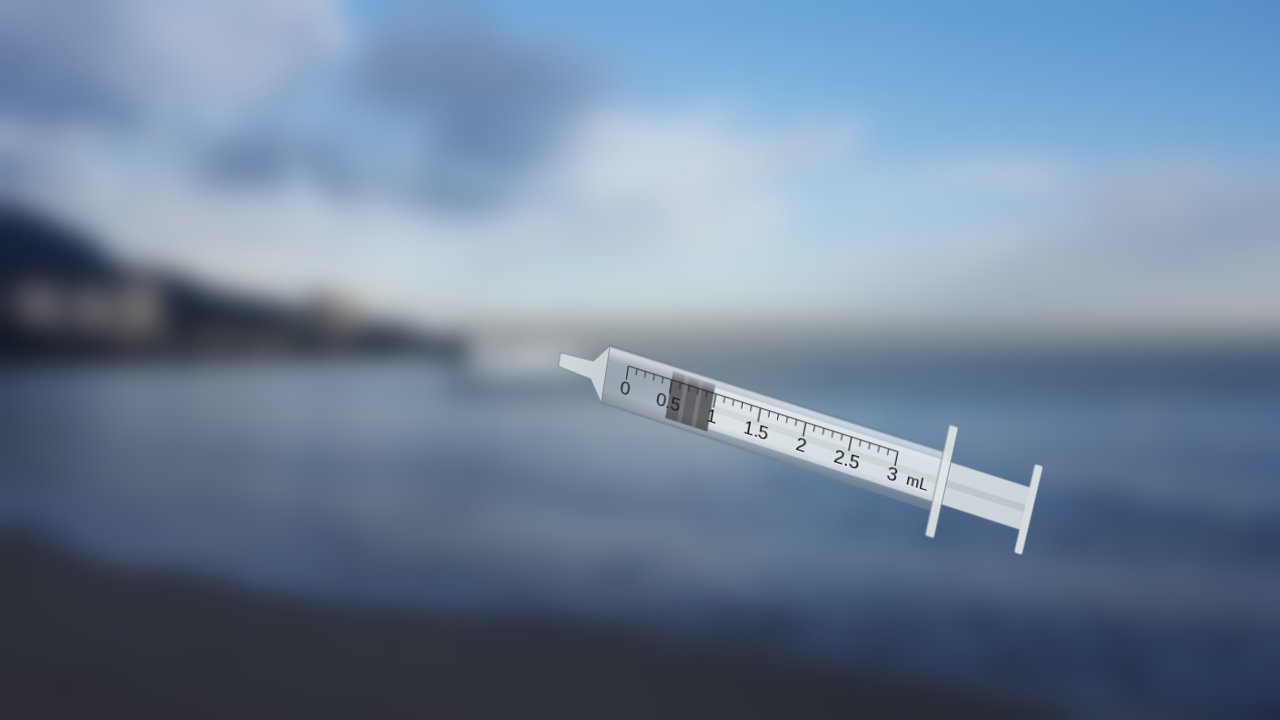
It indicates 0.5mL
